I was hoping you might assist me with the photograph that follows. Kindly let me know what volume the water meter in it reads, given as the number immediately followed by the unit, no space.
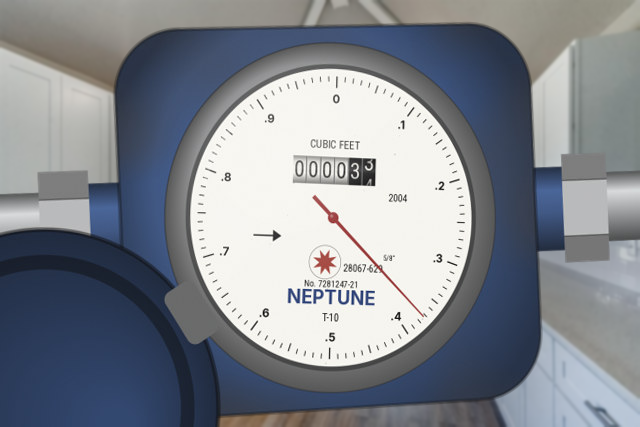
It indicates 33.37ft³
